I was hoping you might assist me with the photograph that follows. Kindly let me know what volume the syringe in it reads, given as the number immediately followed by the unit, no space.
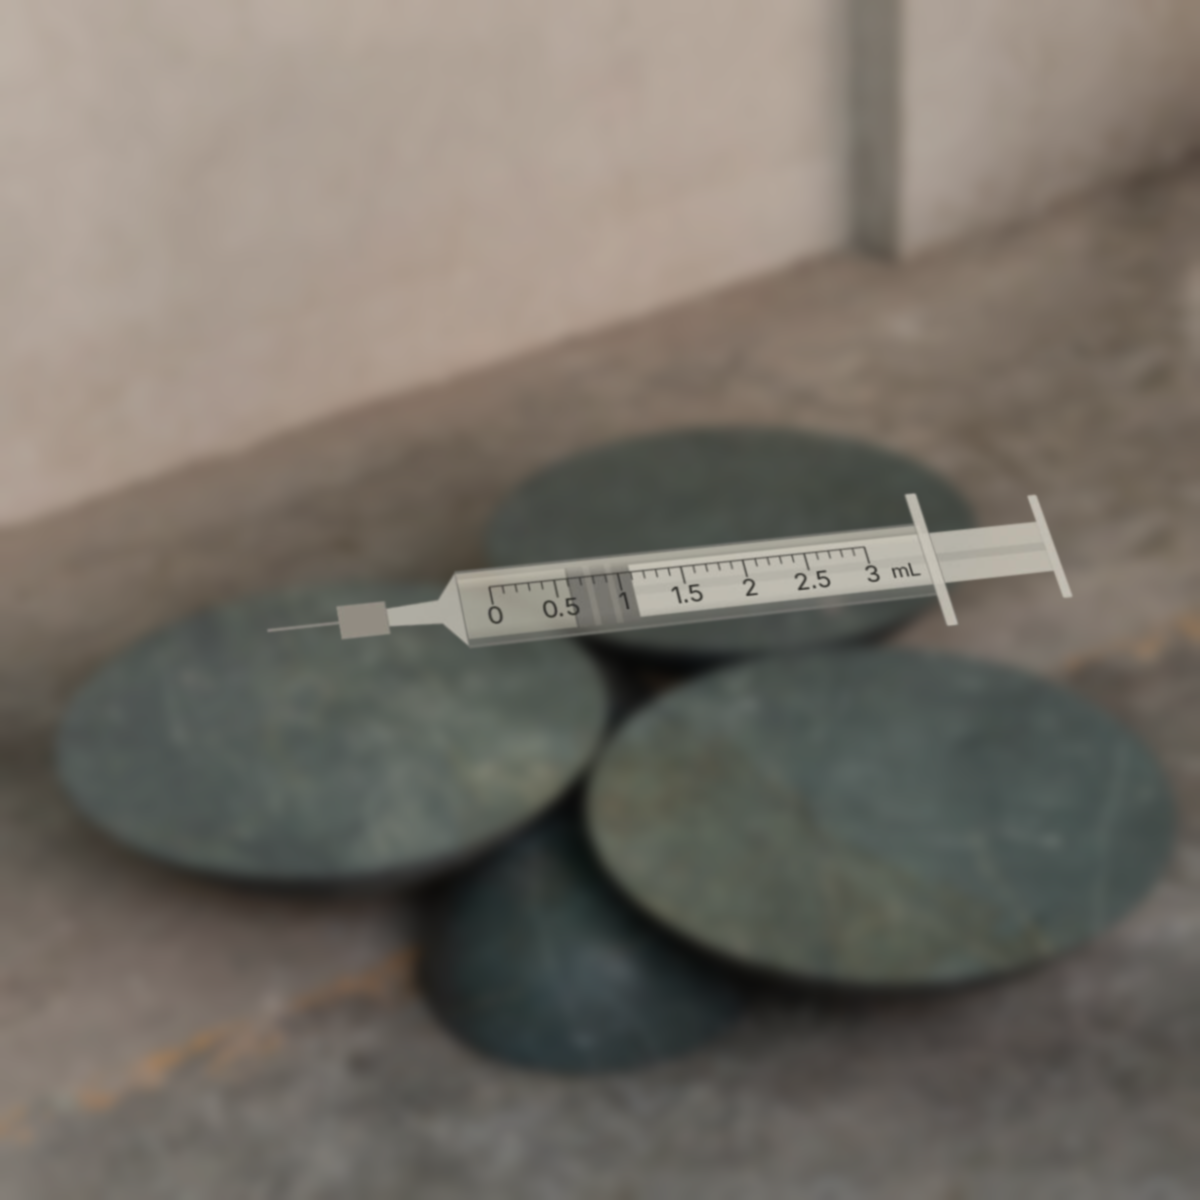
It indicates 0.6mL
